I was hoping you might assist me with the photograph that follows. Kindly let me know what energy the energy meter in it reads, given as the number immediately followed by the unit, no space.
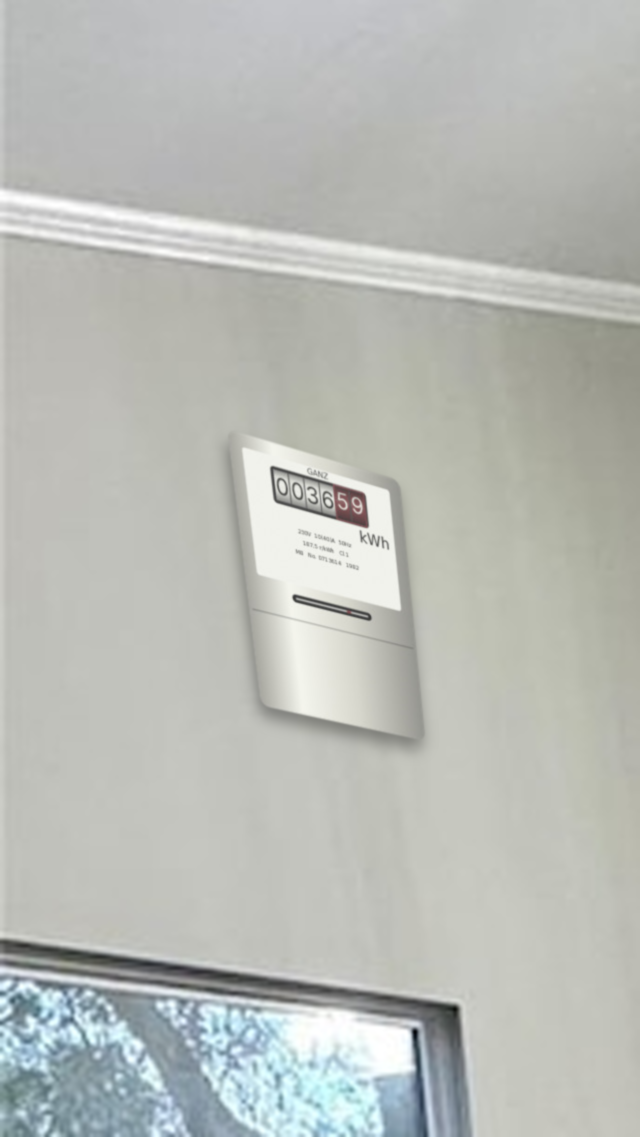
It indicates 36.59kWh
